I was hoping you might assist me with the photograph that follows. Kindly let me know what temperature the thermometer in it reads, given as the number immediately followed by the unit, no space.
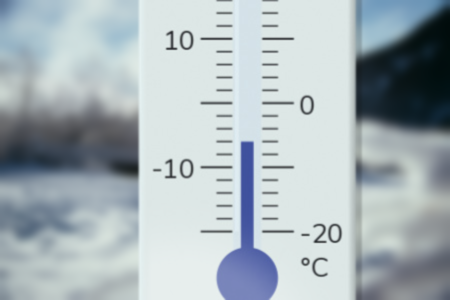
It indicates -6°C
